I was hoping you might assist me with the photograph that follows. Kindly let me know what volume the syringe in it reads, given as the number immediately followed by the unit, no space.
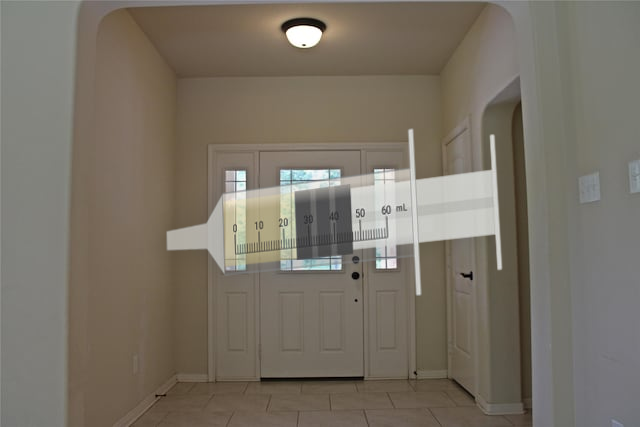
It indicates 25mL
